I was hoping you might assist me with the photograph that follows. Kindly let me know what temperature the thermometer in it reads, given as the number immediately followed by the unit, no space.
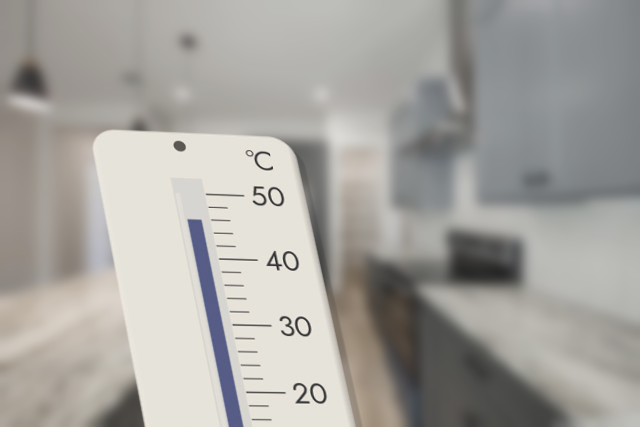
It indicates 46°C
